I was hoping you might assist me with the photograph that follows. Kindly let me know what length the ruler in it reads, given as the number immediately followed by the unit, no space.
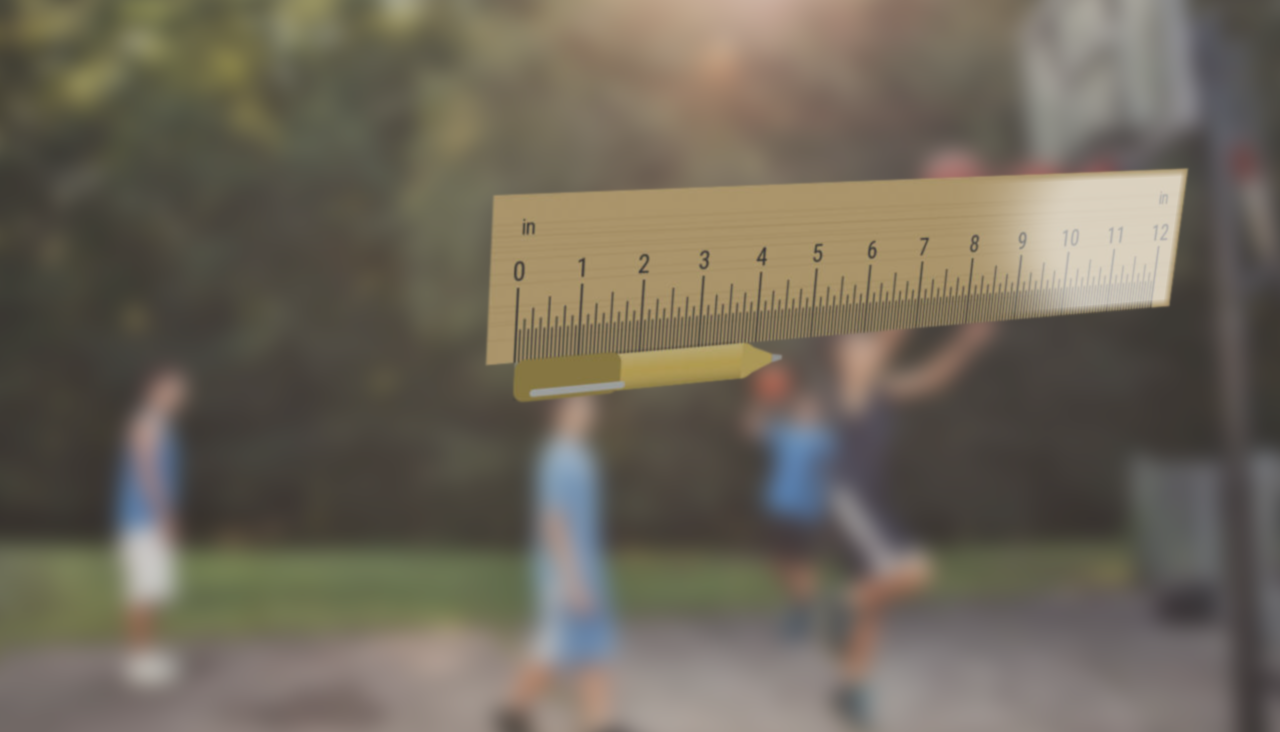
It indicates 4.5in
